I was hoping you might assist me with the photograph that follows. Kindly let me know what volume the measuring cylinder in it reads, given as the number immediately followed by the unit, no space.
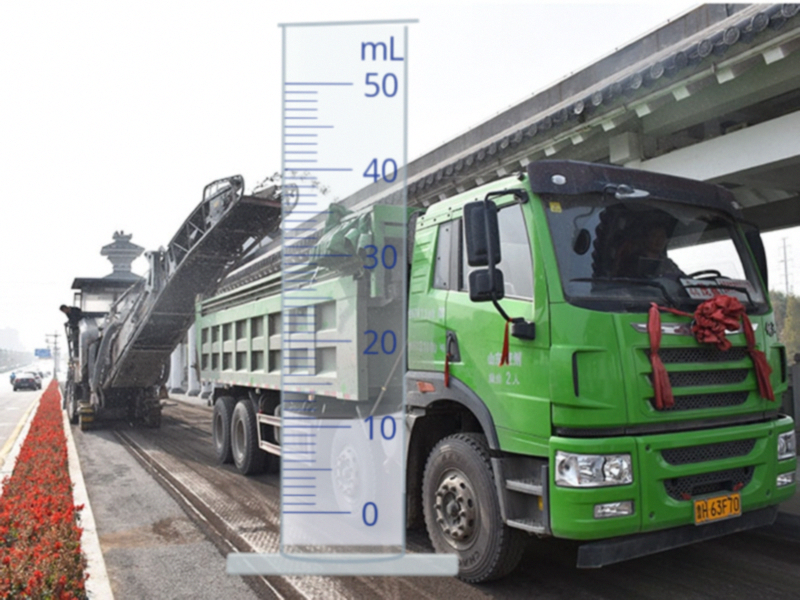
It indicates 11mL
